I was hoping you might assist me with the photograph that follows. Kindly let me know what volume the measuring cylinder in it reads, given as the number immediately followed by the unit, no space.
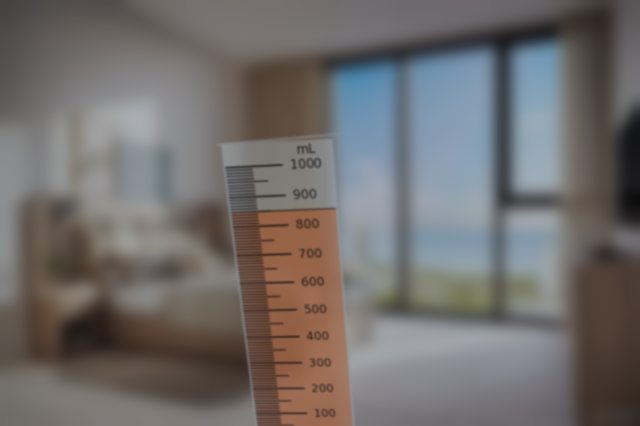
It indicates 850mL
